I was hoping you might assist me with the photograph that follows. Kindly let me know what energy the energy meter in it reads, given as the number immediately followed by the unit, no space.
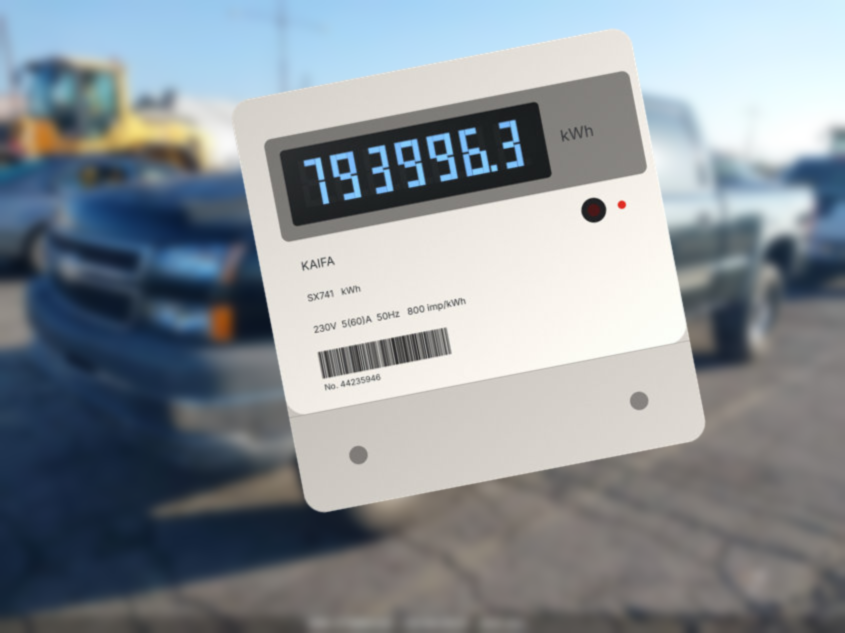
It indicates 793996.3kWh
